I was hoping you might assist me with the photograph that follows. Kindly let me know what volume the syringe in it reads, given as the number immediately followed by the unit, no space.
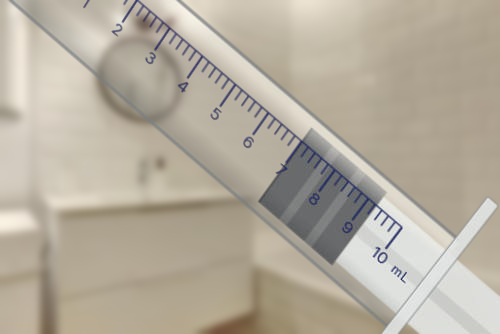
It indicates 7mL
